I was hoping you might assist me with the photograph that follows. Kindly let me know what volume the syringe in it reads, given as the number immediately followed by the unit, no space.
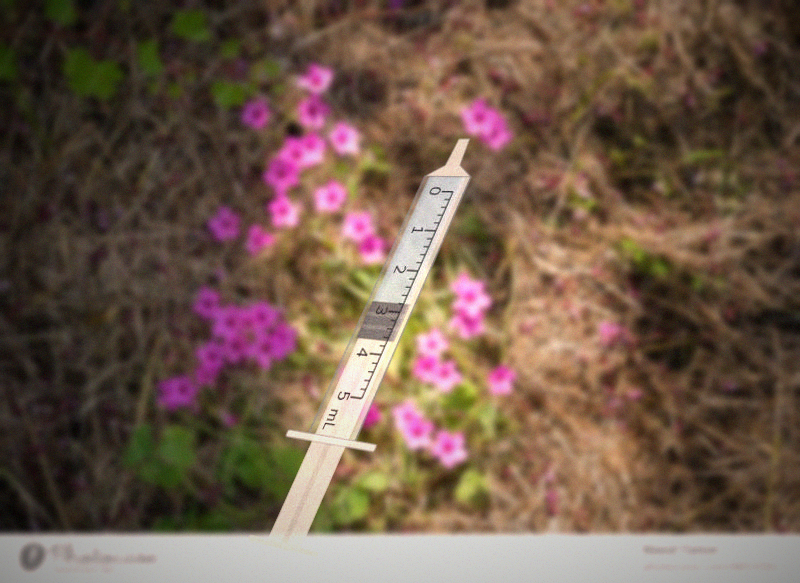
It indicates 2.8mL
